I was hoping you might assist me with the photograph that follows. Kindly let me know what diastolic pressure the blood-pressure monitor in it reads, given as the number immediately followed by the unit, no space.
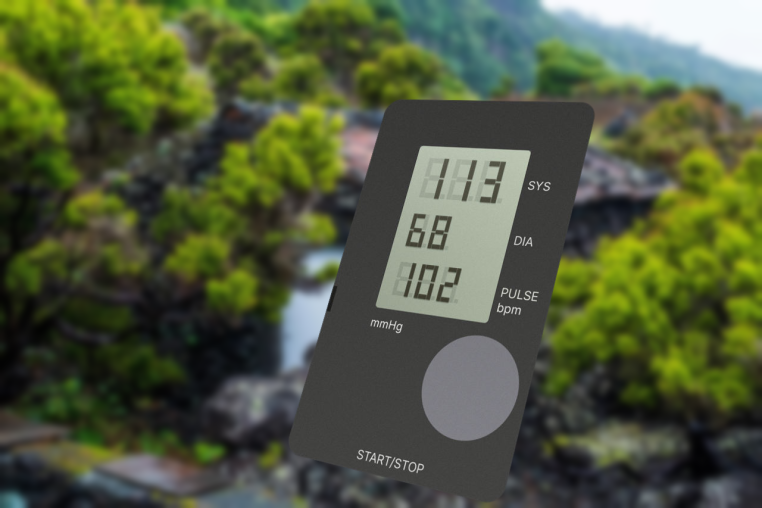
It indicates 68mmHg
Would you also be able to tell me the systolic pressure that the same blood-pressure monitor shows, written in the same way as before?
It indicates 113mmHg
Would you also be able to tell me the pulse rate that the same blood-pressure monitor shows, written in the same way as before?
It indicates 102bpm
